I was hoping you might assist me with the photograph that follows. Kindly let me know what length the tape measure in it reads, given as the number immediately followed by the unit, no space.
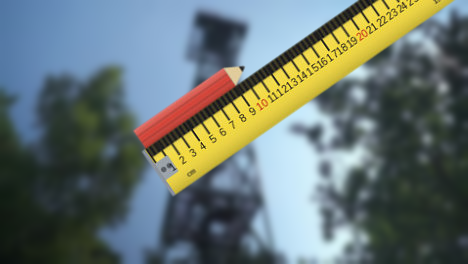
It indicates 10.5cm
